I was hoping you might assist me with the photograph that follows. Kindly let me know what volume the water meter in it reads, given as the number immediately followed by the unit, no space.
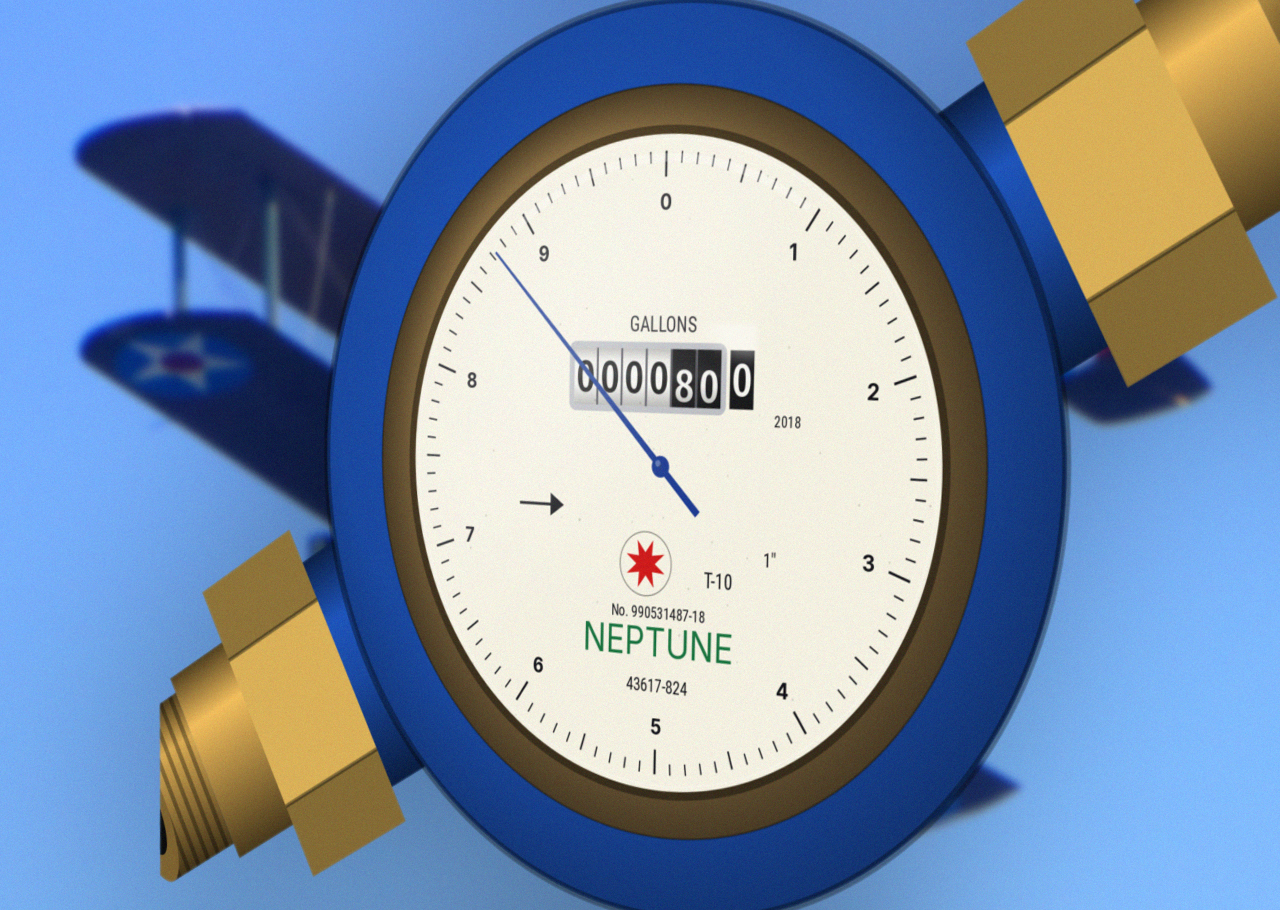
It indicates 798.7gal
